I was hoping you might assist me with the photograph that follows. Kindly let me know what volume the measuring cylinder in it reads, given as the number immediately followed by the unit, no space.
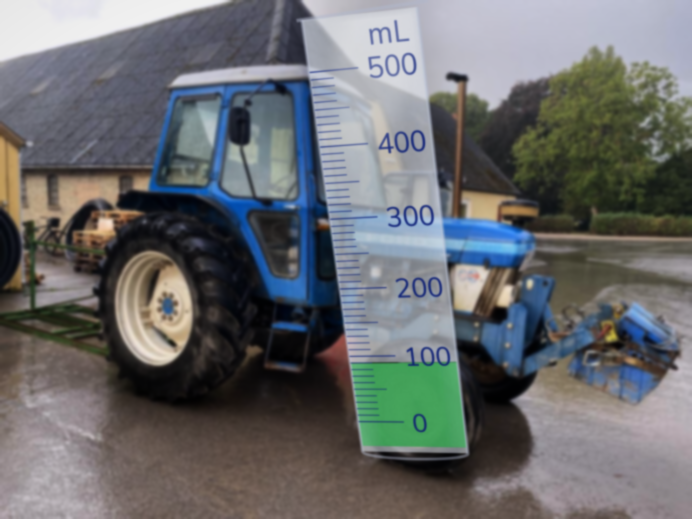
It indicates 90mL
